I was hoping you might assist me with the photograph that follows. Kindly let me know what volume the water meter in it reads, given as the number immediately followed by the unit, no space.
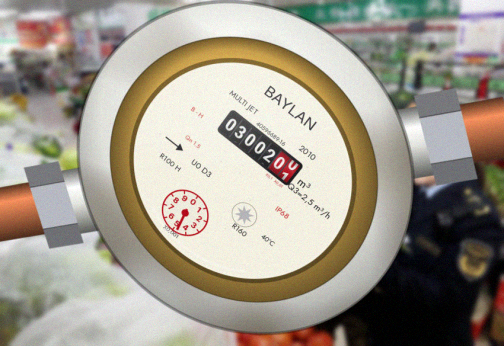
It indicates 3002.004m³
